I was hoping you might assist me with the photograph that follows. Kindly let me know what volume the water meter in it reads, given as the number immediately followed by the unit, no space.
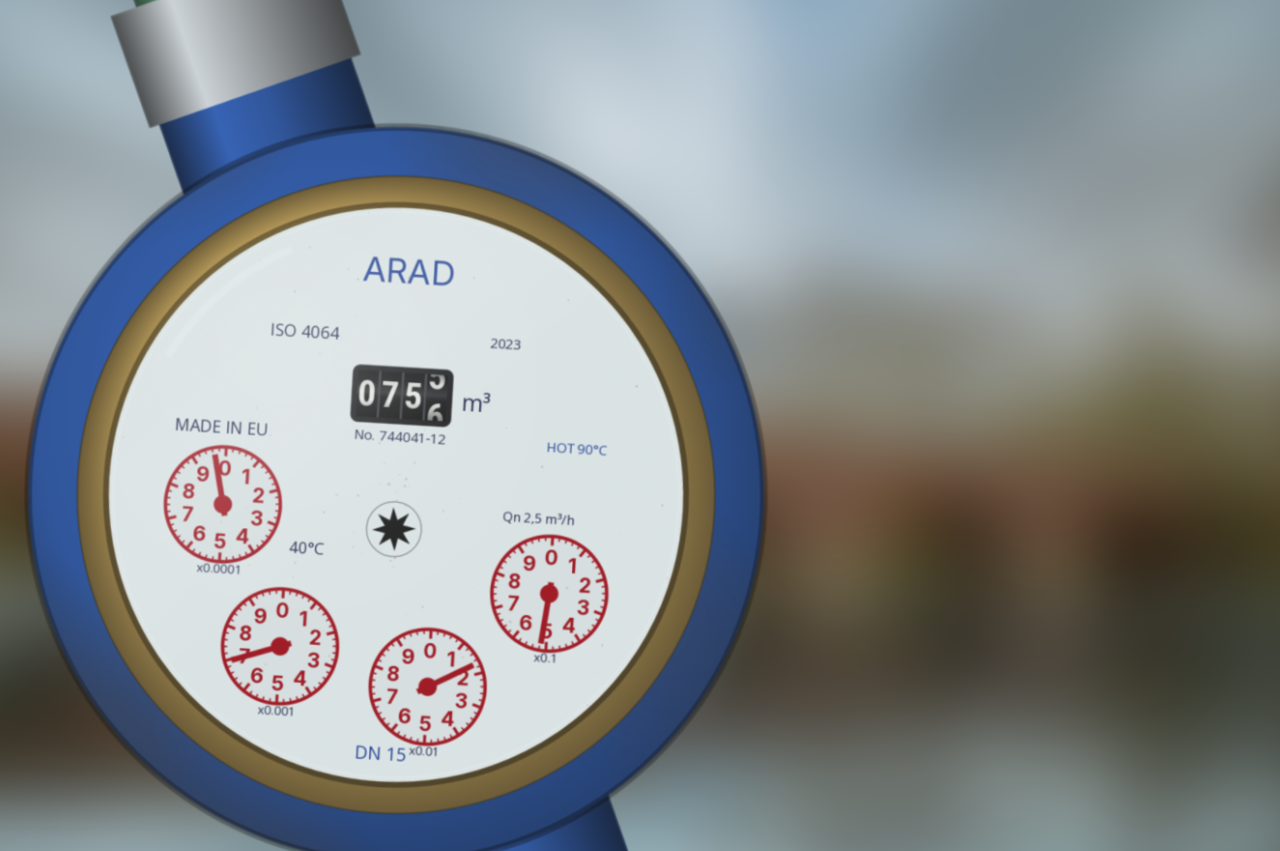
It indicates 755.5169m³
